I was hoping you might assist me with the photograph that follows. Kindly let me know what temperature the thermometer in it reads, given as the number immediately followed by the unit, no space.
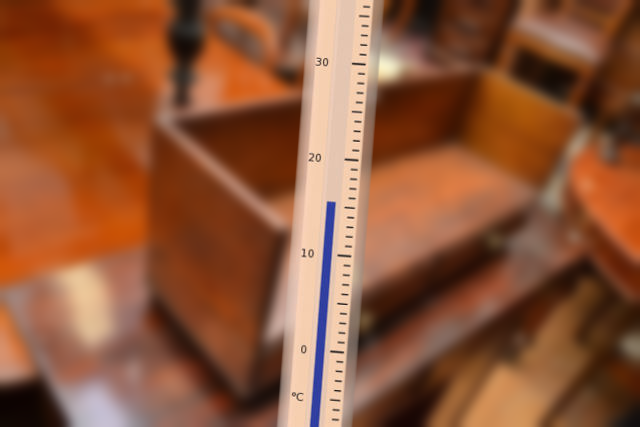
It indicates 15.5°C
